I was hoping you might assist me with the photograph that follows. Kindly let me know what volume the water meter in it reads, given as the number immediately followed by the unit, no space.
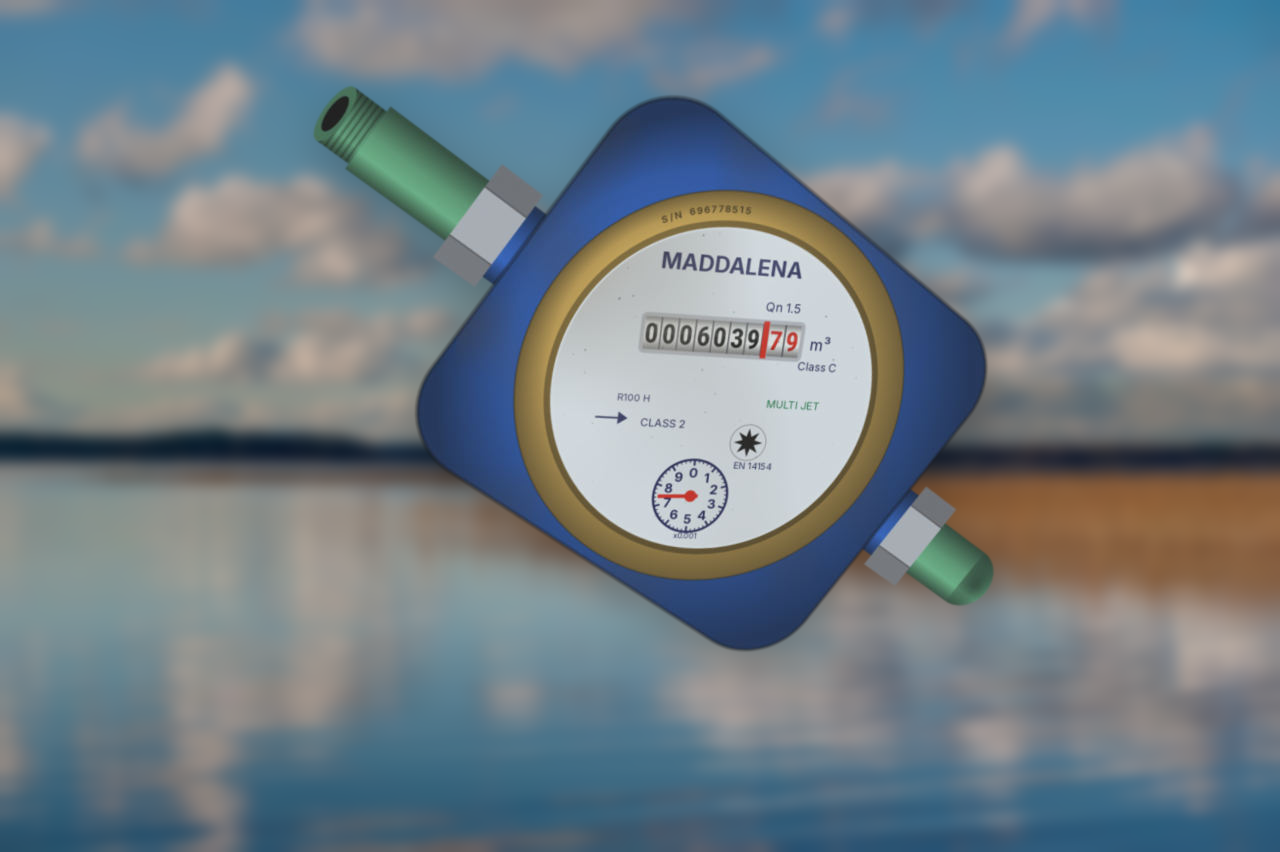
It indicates 6039.797m³
